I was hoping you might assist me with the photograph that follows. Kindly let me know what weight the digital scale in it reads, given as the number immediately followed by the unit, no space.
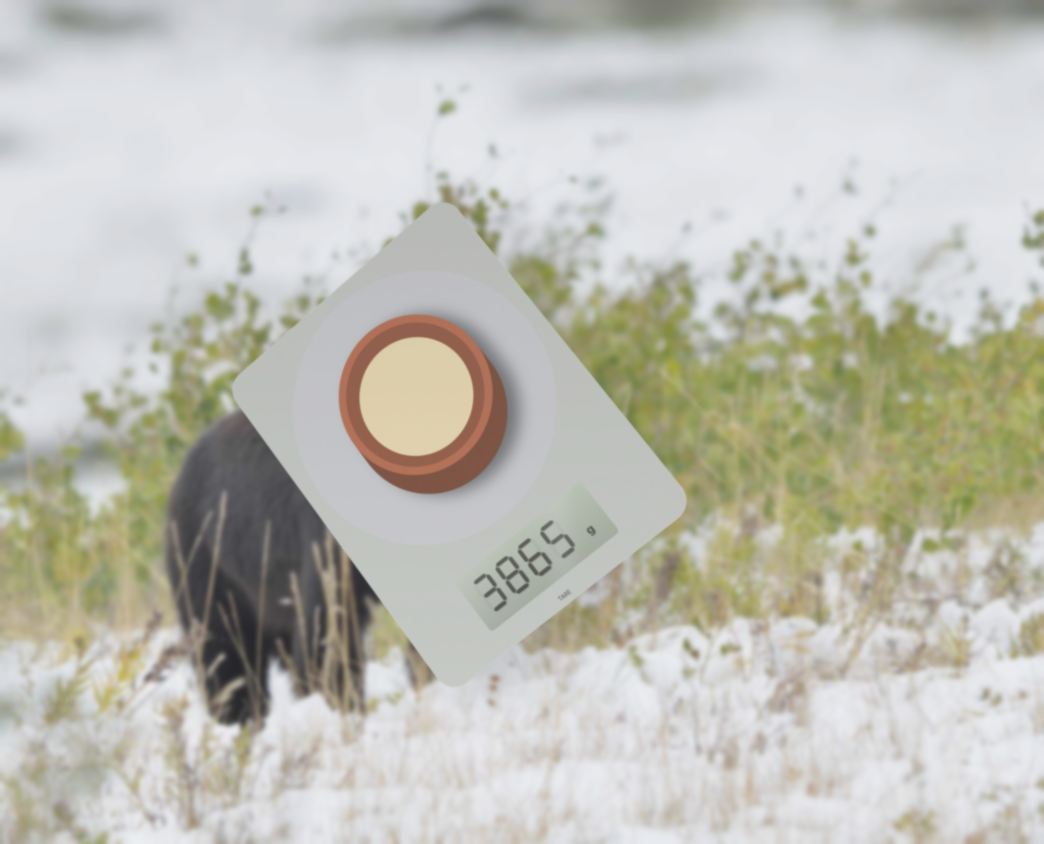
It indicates 3865g
